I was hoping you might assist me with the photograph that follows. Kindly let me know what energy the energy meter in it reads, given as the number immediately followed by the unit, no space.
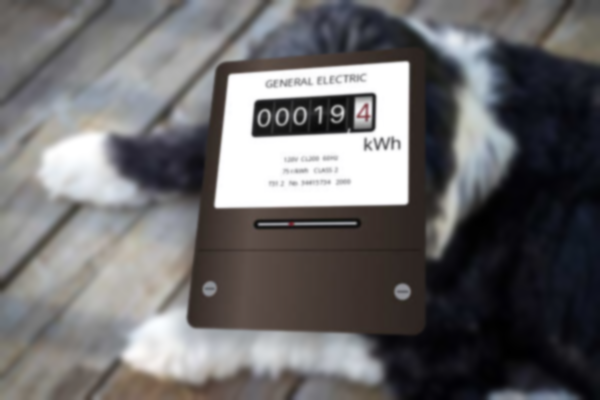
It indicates 19.4kWh
